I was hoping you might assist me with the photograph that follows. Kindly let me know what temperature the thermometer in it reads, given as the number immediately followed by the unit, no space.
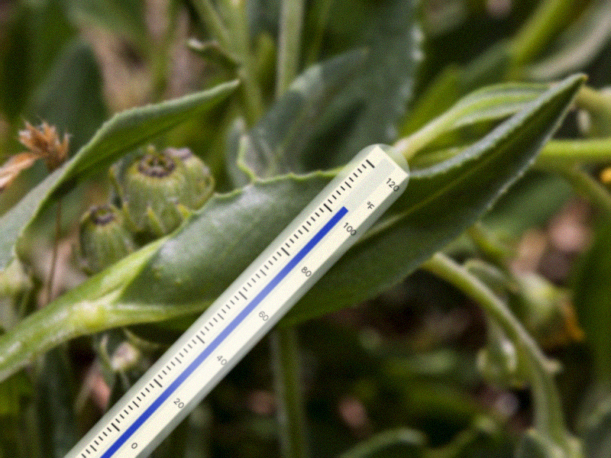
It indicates 104°F
